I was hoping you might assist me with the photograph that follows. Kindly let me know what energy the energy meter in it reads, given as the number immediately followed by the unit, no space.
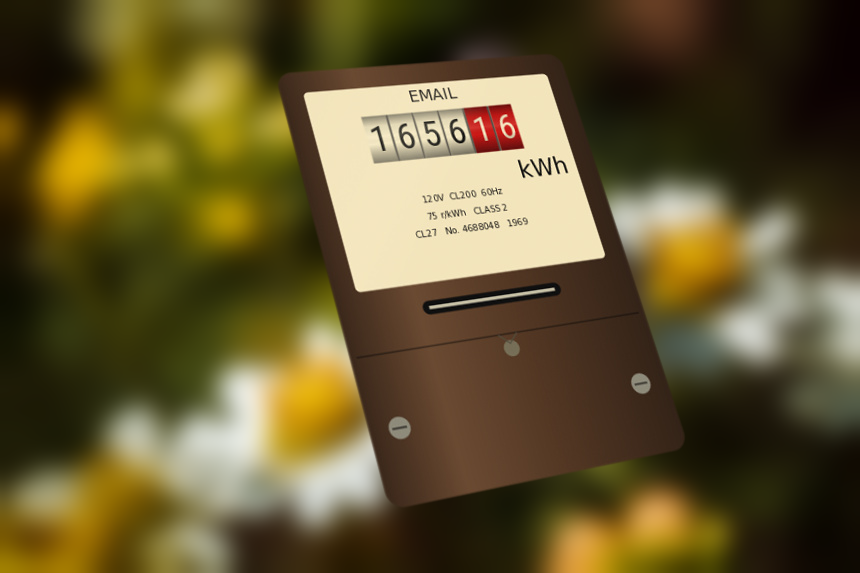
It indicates 1656.16kWh
